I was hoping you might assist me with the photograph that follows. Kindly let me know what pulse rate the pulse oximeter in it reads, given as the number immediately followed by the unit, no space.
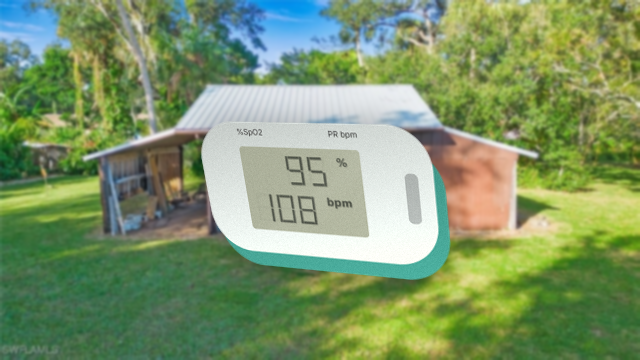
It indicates 108bpm
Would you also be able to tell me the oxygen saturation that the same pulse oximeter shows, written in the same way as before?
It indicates 95%
